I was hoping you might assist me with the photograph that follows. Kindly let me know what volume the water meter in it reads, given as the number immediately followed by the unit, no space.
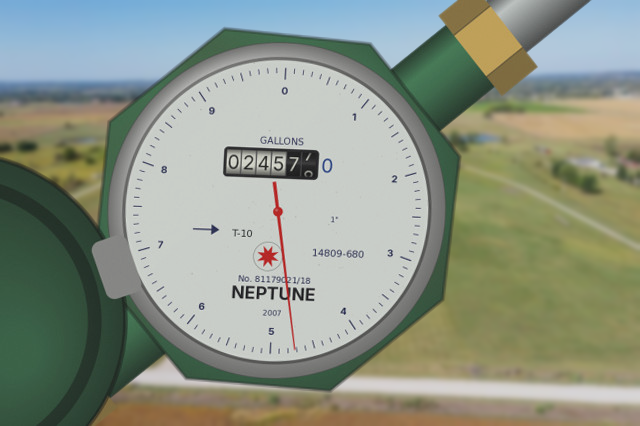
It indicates 245774.7gal
